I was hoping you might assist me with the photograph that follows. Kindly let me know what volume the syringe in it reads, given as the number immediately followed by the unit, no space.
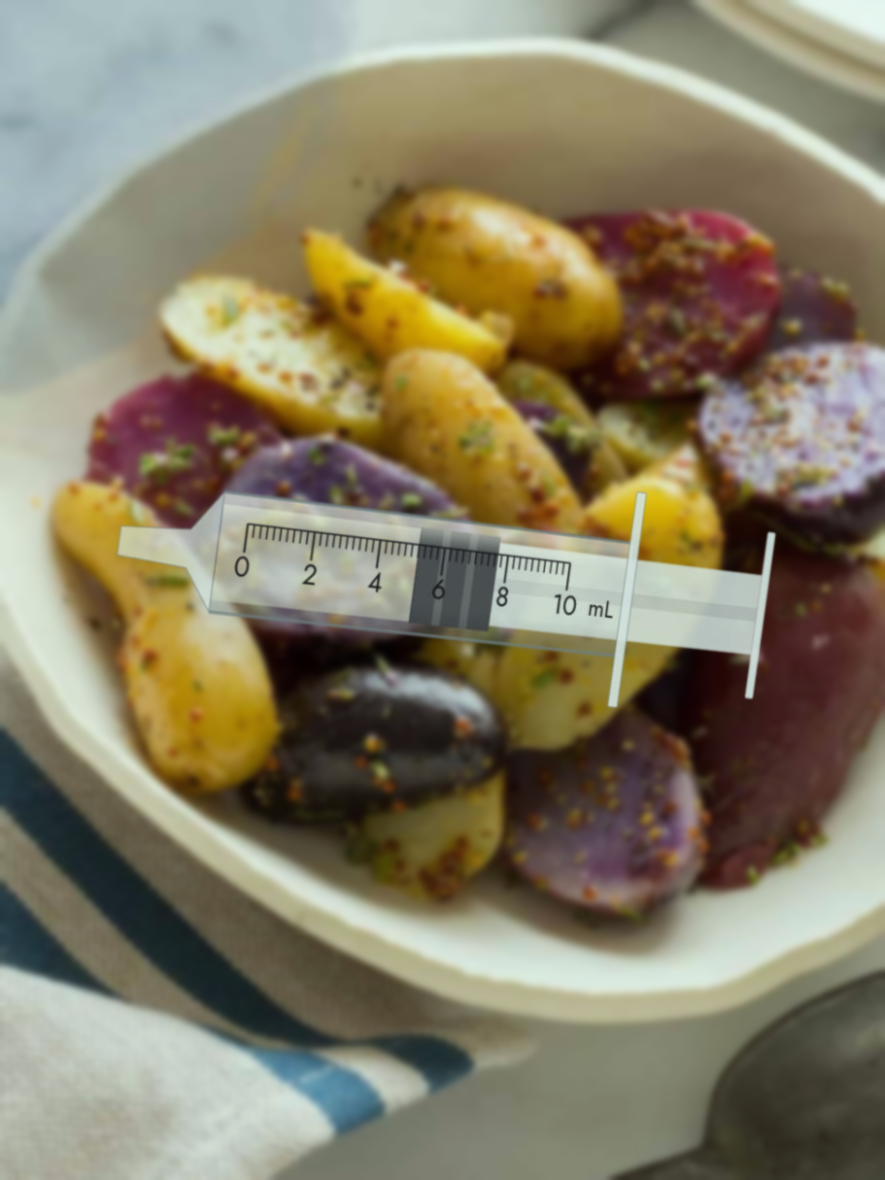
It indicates 5.2mL
